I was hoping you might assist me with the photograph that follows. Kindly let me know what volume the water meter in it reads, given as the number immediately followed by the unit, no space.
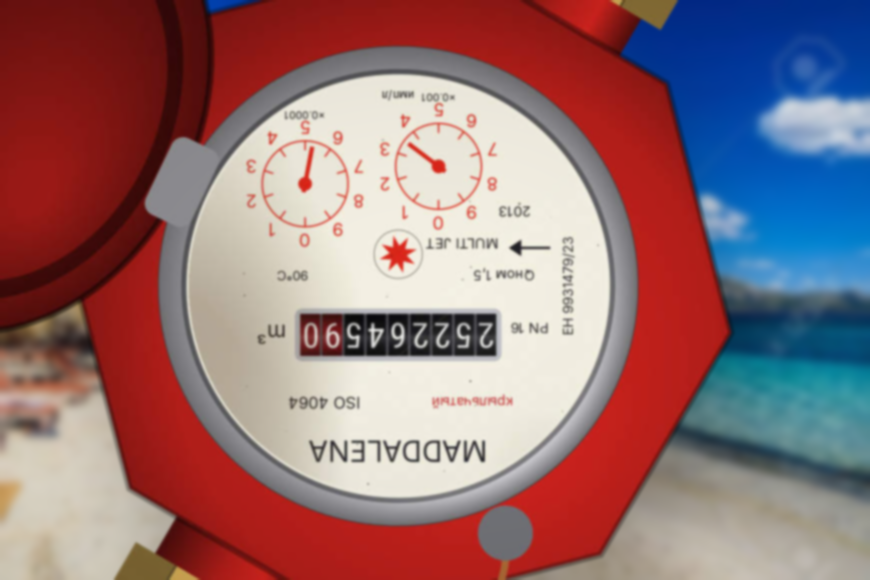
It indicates 2522645.9035m³
